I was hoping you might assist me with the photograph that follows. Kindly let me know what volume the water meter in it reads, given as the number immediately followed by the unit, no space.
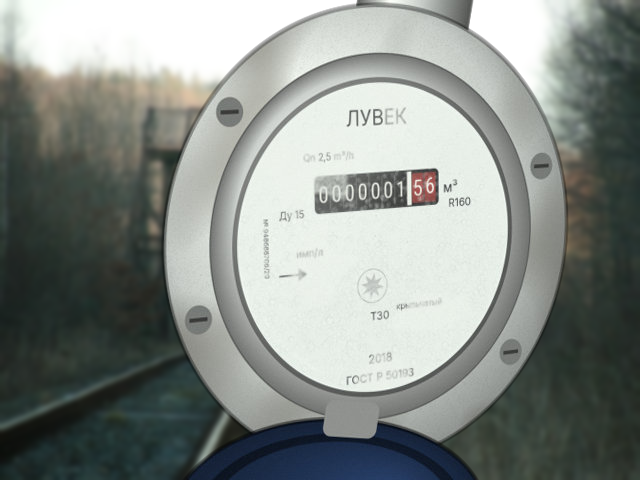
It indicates 1.56m³
